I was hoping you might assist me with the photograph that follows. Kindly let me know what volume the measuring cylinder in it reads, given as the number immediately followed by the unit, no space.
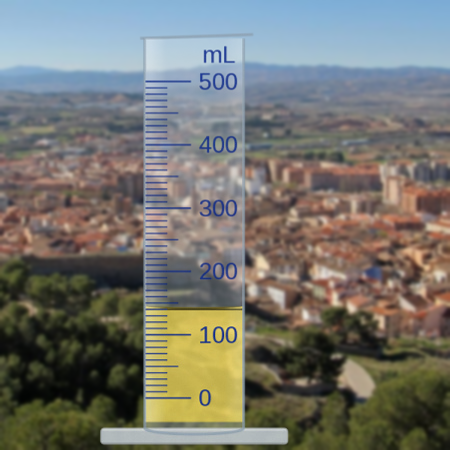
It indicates 140mL
